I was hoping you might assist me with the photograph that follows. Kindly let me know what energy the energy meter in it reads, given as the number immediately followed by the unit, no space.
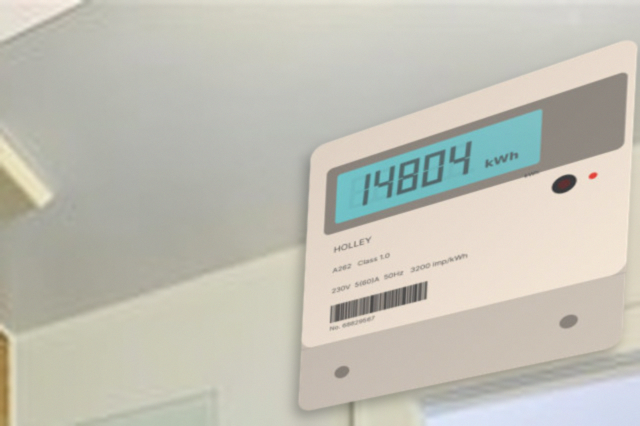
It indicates 14804kWh
